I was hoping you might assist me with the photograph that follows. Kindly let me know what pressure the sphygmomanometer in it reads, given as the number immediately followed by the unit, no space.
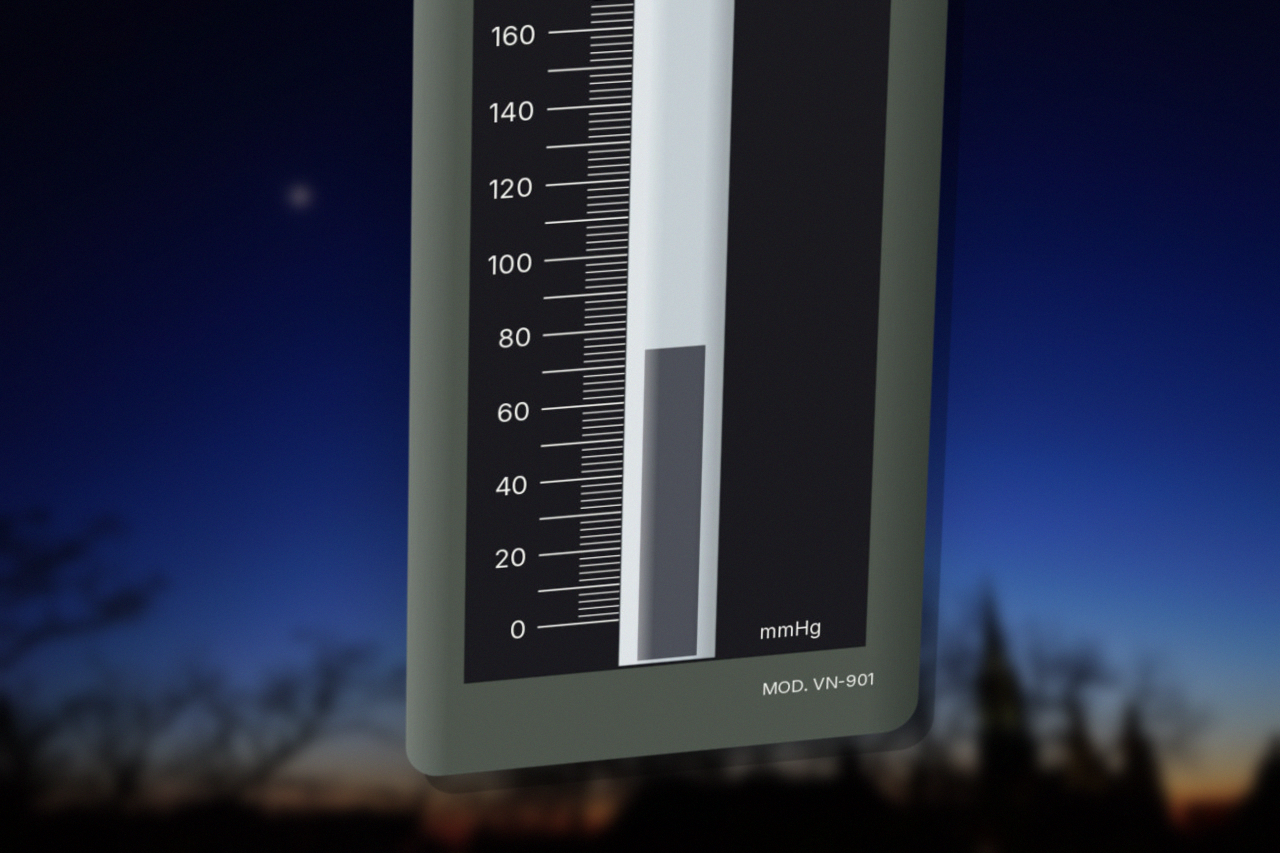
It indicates 74mmHg
